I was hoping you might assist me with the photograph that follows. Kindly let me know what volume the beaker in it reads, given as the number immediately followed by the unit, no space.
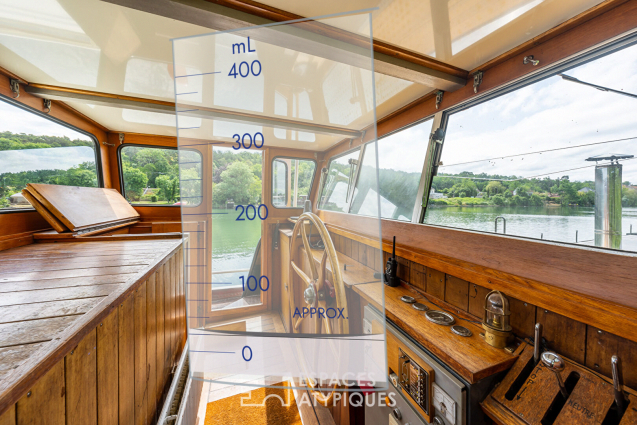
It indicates 25mL
